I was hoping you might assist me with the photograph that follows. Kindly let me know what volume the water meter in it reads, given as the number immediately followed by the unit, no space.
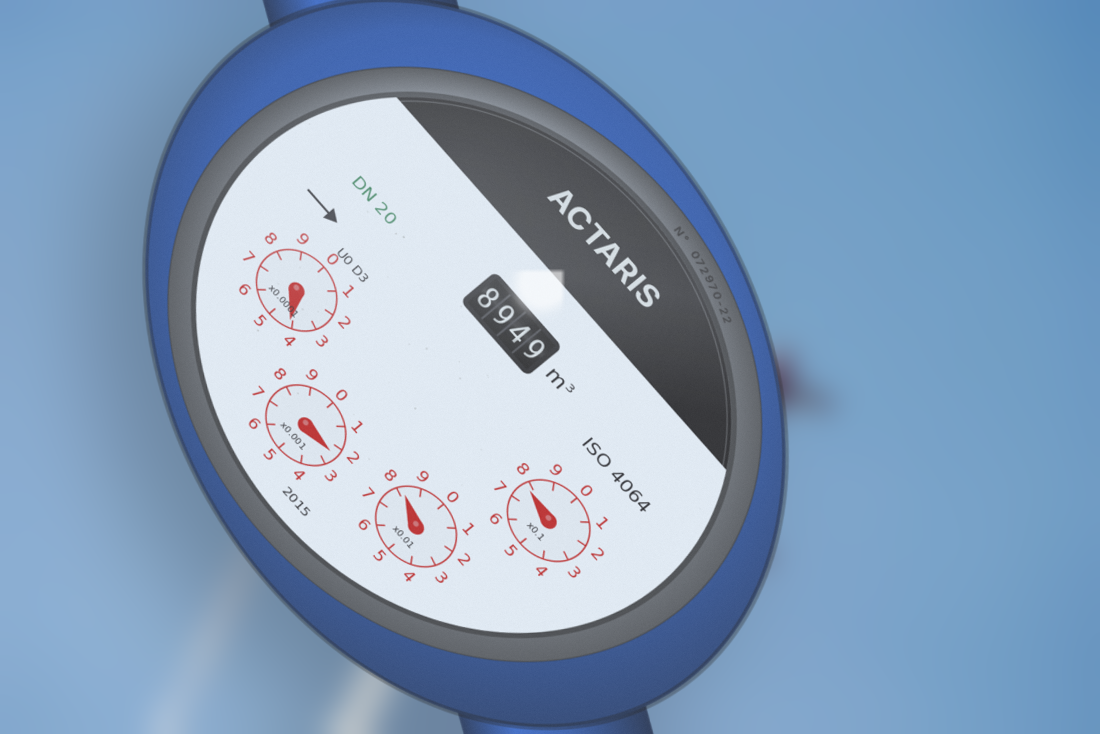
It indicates 8949.7824m³
